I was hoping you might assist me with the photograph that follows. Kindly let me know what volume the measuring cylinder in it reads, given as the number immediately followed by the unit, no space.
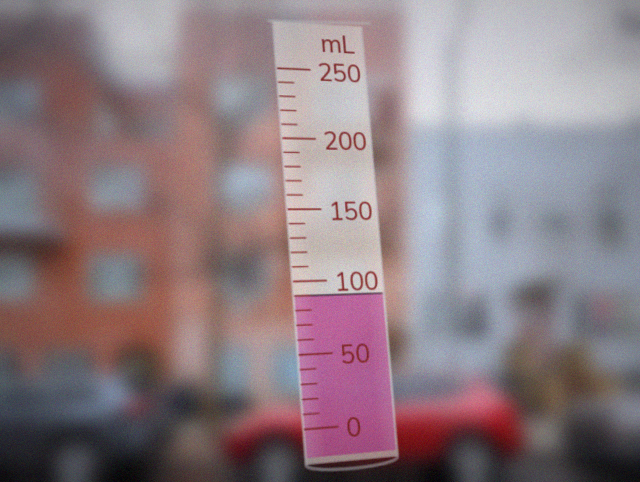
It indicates 90mL
